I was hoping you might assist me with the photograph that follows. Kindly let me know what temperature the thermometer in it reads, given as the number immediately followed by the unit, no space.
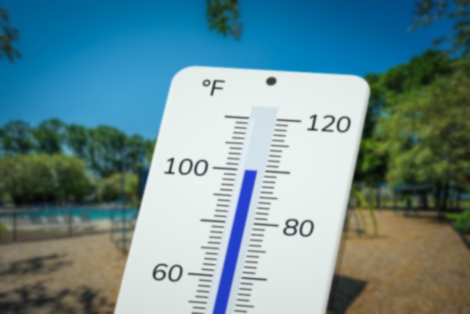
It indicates 100°F
